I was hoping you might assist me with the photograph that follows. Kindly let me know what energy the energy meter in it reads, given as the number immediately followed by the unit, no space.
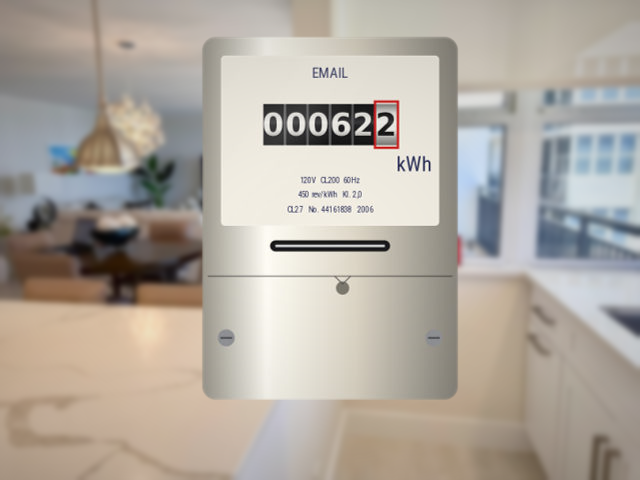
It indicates 62.2kWh
